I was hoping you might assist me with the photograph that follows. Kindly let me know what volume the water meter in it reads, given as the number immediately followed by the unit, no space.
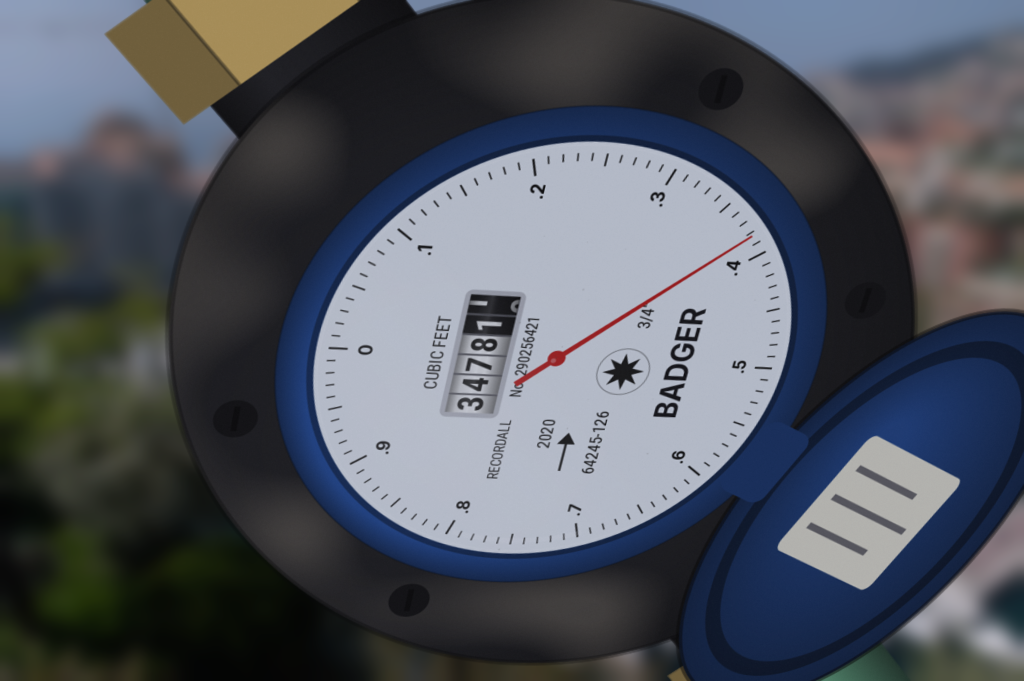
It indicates 347811.38ft³
